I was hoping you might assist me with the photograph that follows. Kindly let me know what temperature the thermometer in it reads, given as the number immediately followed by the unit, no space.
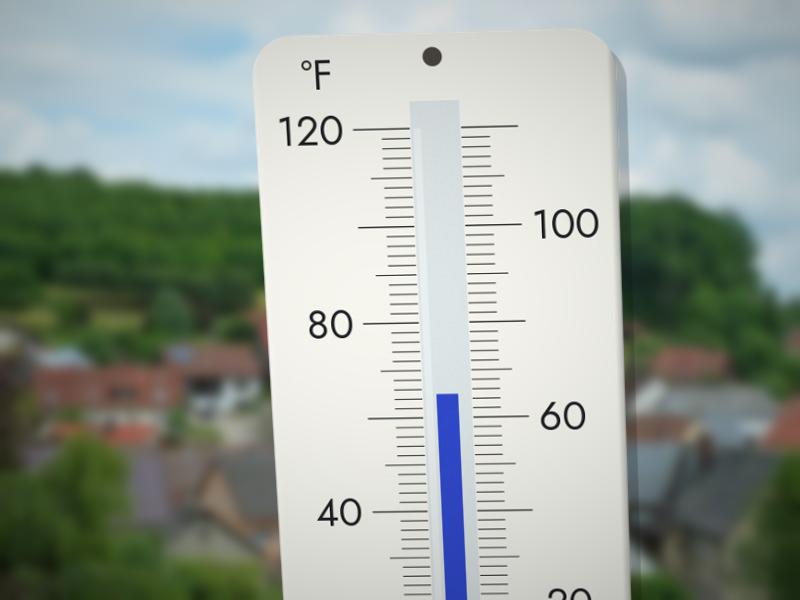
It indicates 65°F
